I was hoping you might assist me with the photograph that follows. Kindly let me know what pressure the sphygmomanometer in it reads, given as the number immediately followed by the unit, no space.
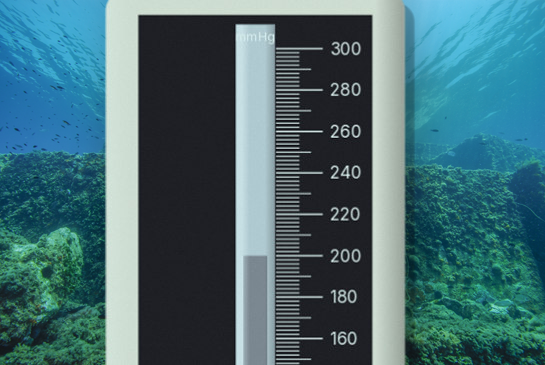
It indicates 200mmHg
